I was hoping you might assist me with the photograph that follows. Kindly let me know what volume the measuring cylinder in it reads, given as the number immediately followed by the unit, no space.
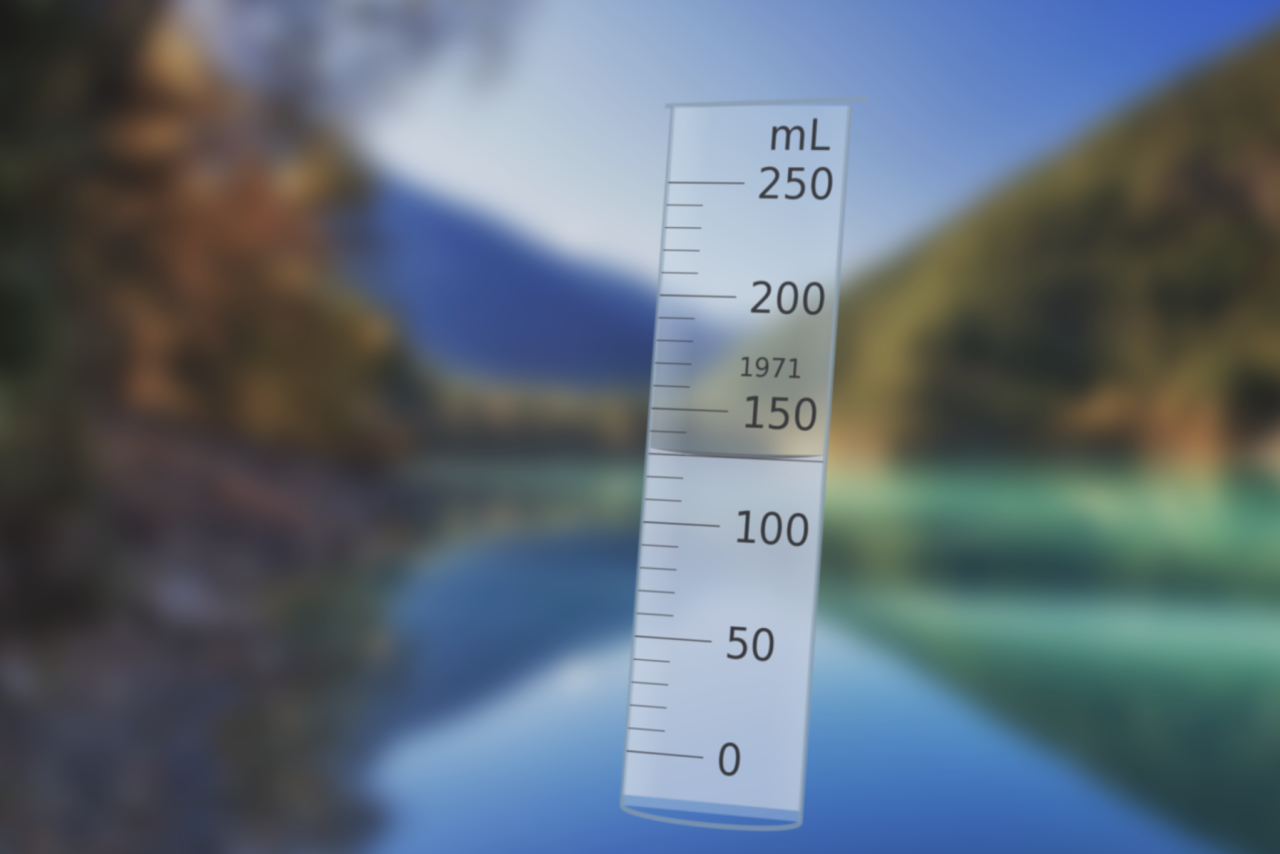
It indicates 130mL
